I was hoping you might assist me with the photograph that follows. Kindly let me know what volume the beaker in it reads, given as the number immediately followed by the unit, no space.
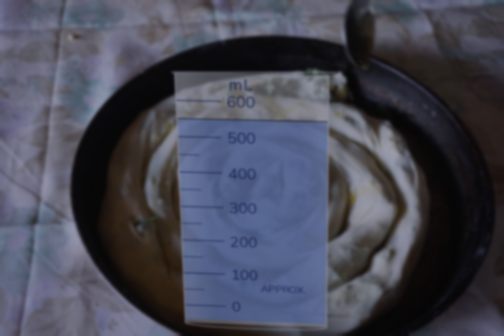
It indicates 550mL
